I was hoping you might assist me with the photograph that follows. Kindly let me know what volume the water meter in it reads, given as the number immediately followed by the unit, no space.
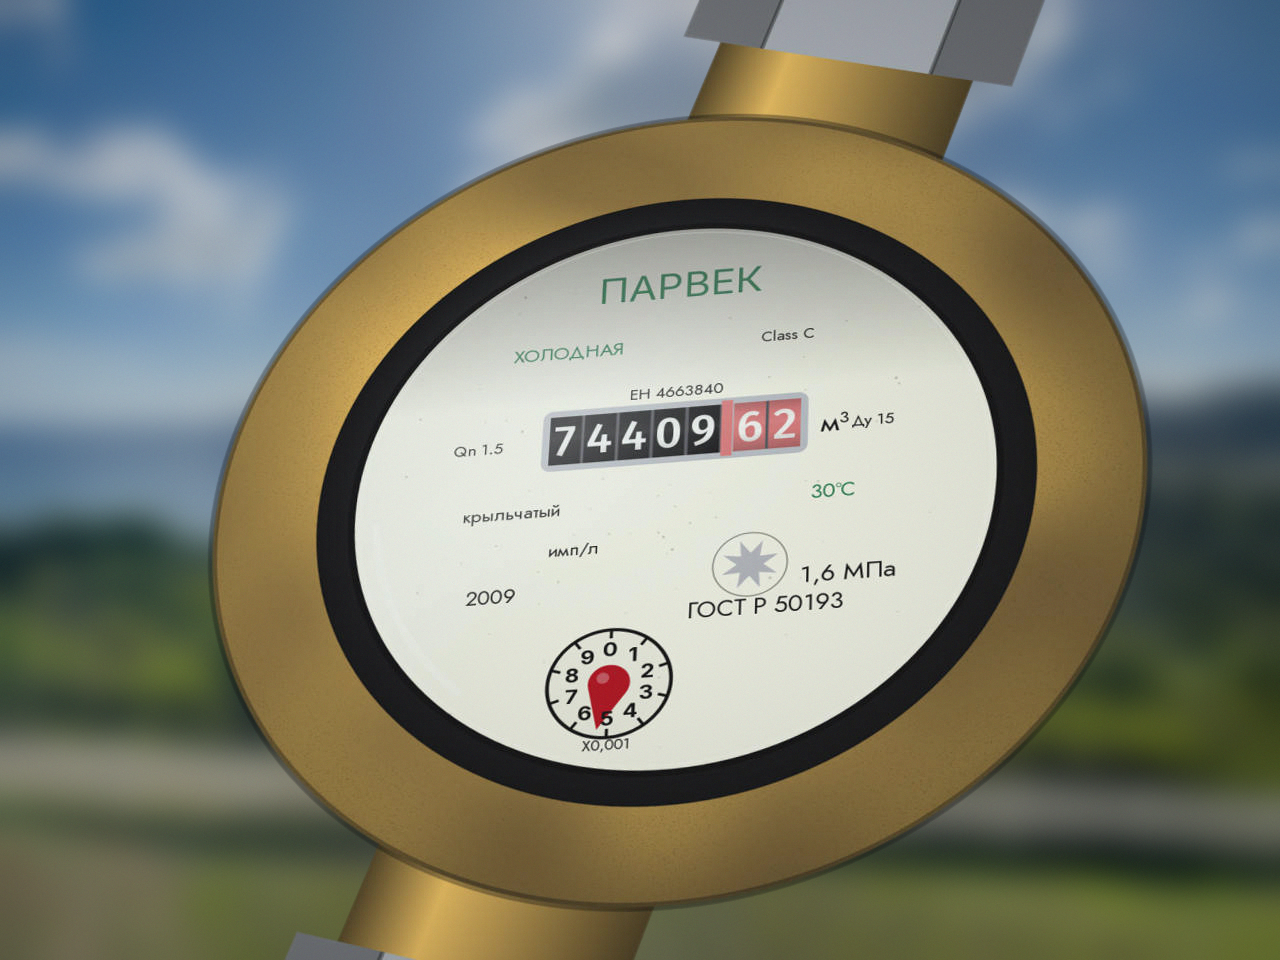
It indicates 74409.625m³
